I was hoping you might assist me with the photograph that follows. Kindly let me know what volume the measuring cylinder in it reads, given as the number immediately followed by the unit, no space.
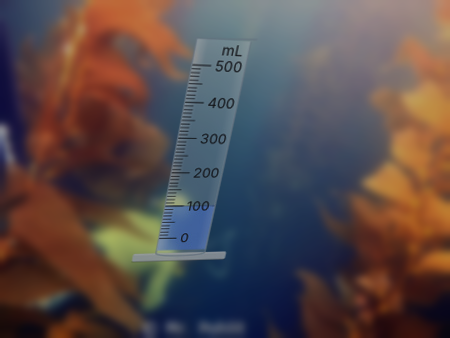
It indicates 100mL
